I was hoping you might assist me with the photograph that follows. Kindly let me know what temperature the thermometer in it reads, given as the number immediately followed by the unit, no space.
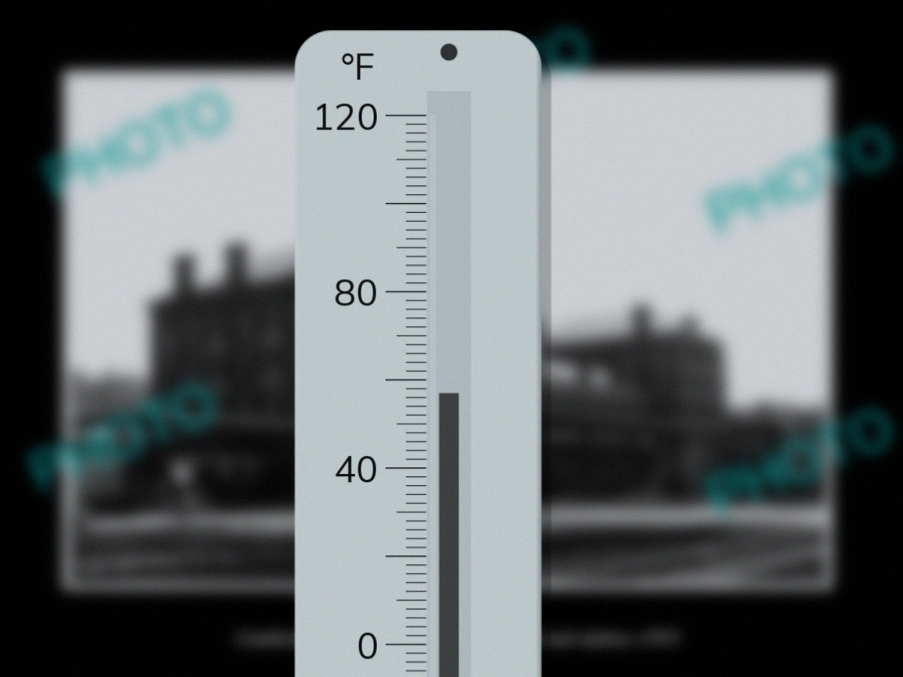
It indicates 57°F
